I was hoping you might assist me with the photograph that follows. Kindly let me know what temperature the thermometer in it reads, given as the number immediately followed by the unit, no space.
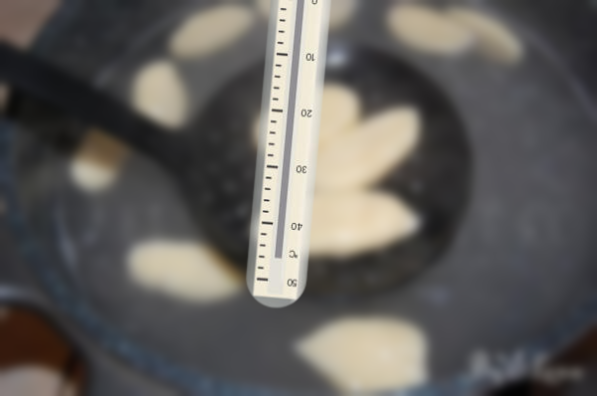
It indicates 46°C
